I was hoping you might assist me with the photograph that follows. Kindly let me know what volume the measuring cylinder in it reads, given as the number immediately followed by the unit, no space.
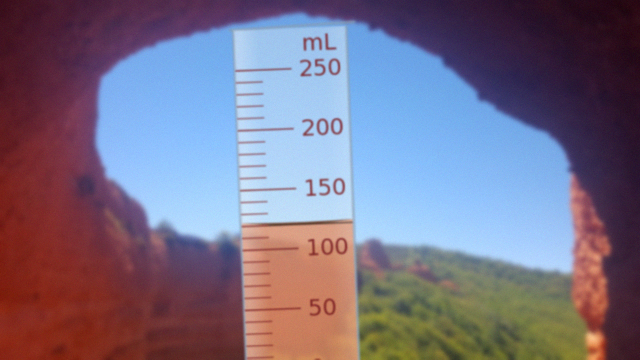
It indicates 120mL
